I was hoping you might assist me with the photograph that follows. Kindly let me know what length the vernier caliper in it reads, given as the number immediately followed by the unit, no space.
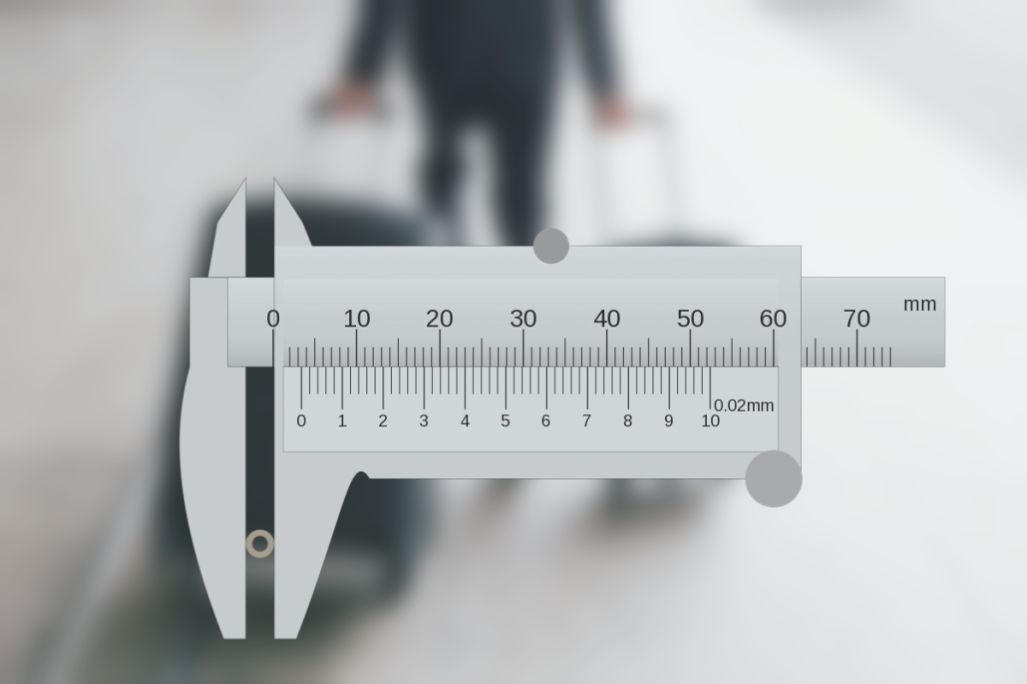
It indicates 3.4mm
